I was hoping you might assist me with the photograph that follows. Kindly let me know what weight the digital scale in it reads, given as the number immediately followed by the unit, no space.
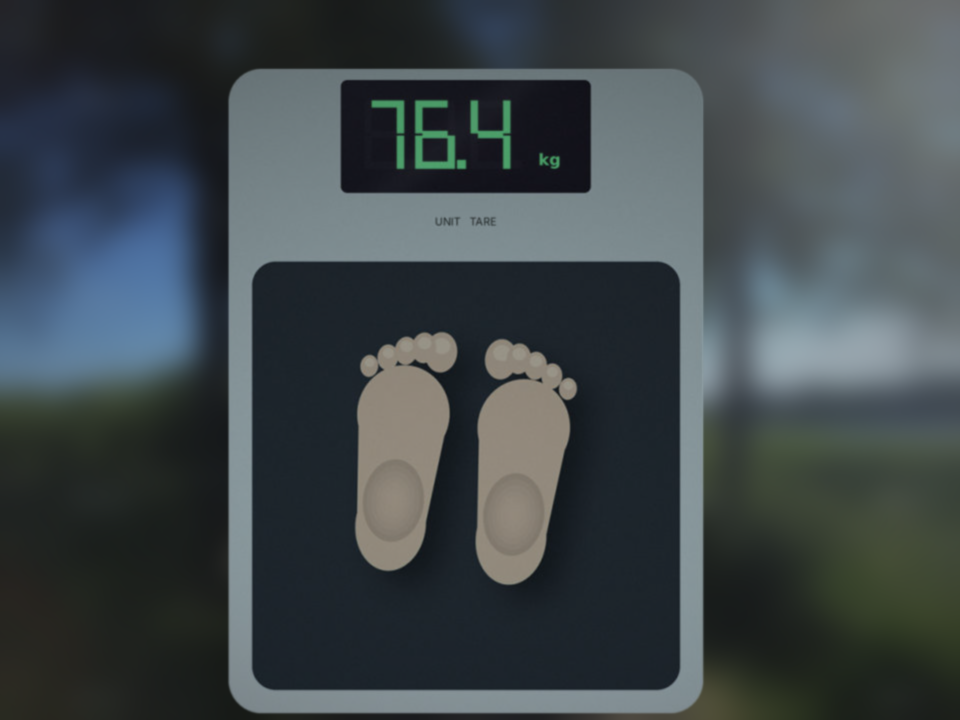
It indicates 76.4kg
